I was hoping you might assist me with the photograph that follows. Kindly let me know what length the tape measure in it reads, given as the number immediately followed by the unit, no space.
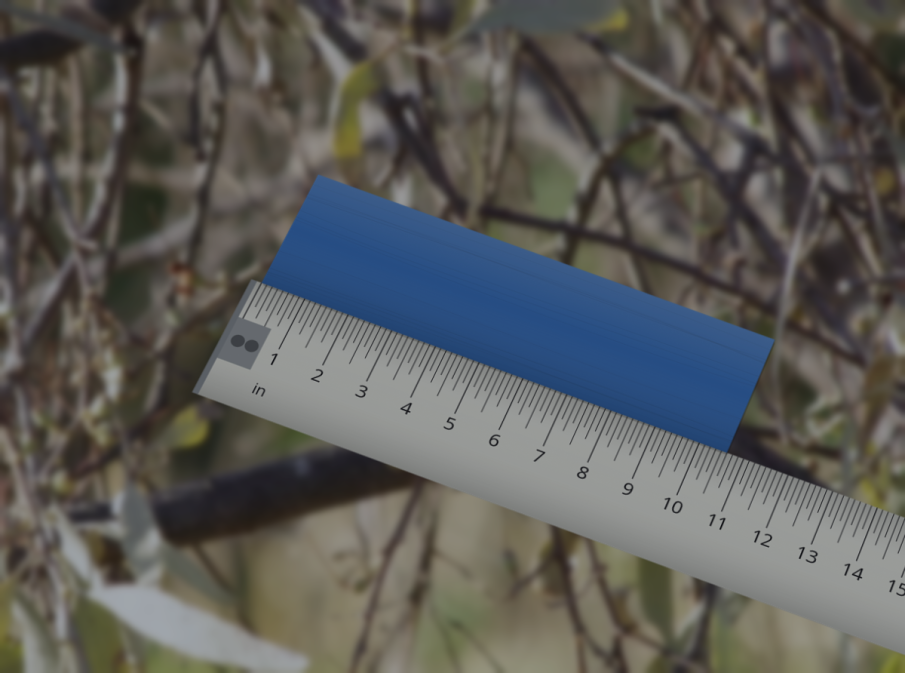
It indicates 10.625in
